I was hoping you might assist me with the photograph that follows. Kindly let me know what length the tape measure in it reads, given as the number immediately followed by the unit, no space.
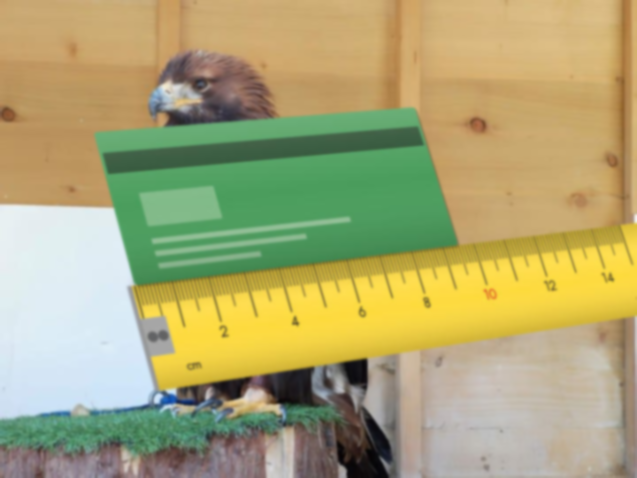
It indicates 9.5cm
